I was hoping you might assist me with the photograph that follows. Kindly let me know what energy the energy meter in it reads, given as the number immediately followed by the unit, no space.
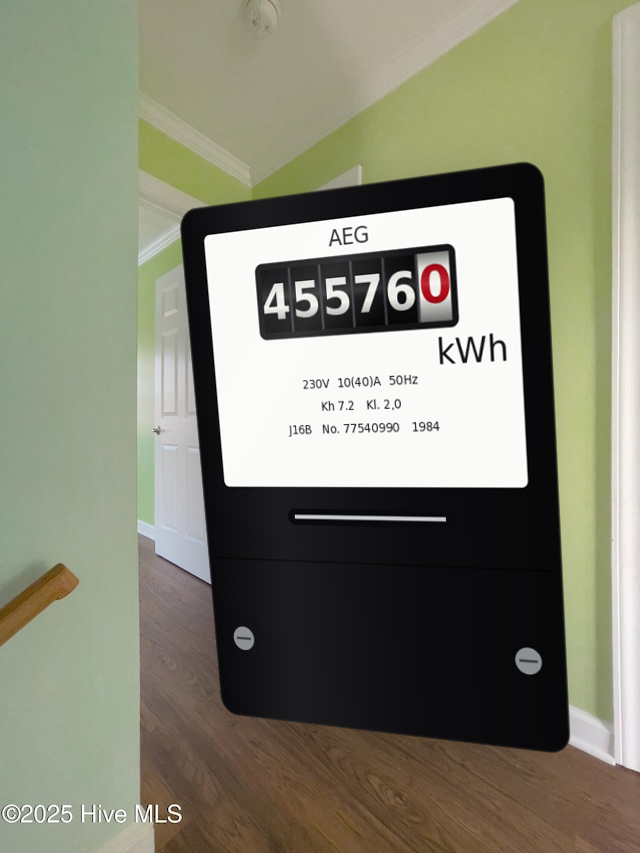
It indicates 45576.0kWh
